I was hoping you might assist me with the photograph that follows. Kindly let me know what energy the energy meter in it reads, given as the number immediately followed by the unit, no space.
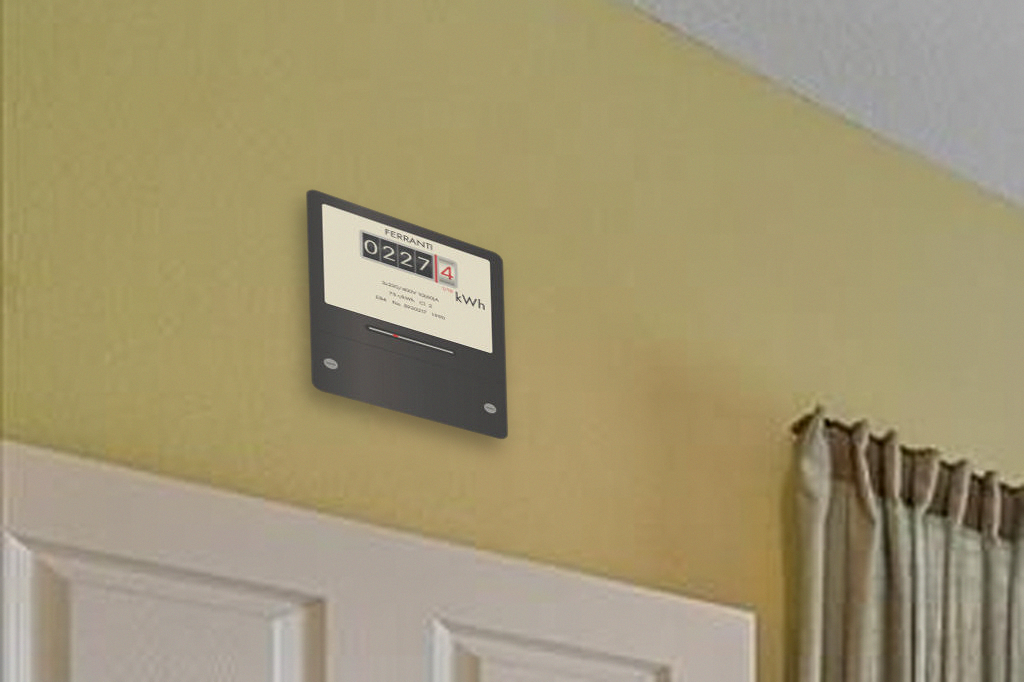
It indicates 227.4kWh
